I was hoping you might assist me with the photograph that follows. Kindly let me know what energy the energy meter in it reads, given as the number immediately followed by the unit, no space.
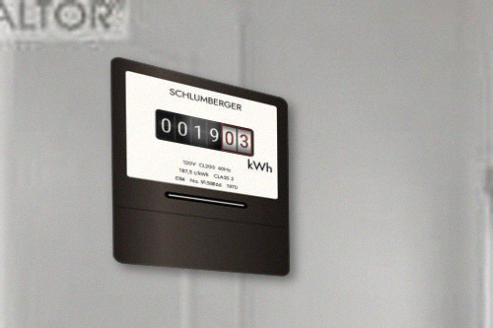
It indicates 19.03kWh
